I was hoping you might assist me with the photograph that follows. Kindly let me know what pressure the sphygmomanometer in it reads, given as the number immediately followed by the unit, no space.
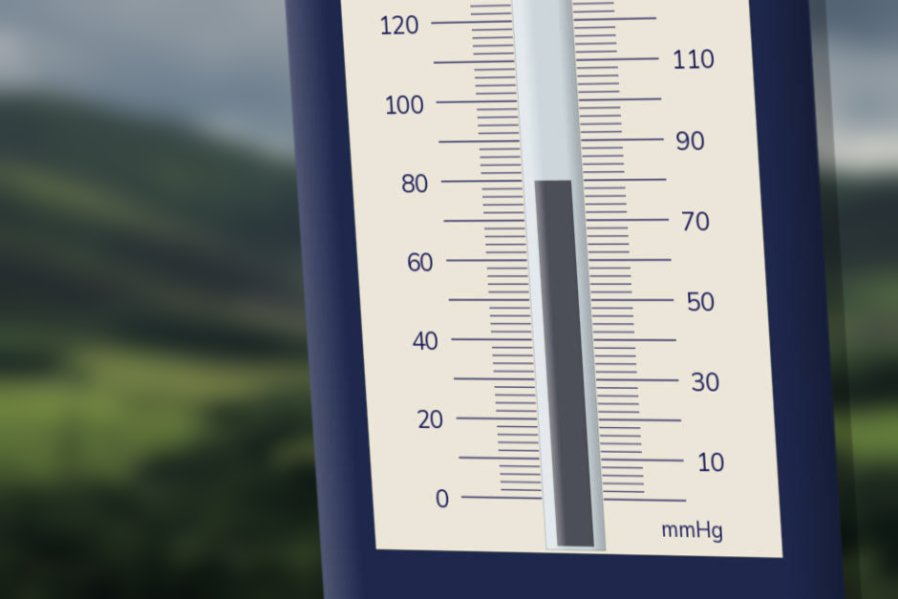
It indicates 80mmHg
